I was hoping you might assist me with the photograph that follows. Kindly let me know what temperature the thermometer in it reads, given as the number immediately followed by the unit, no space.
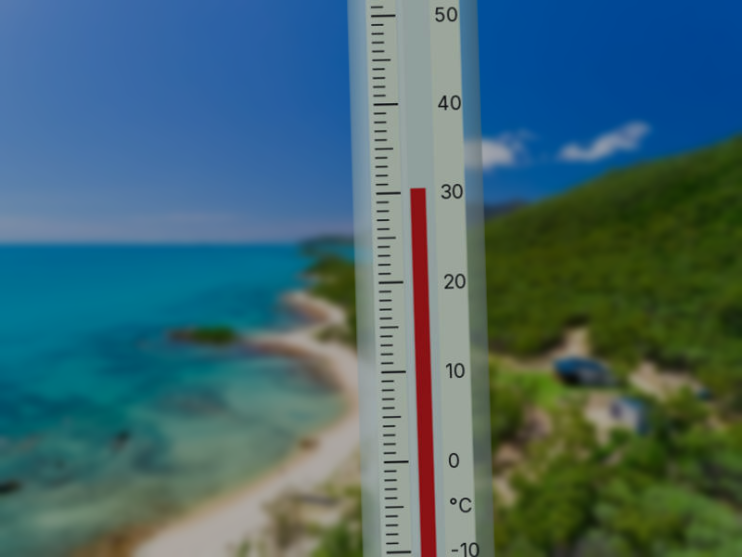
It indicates 30.5°C
